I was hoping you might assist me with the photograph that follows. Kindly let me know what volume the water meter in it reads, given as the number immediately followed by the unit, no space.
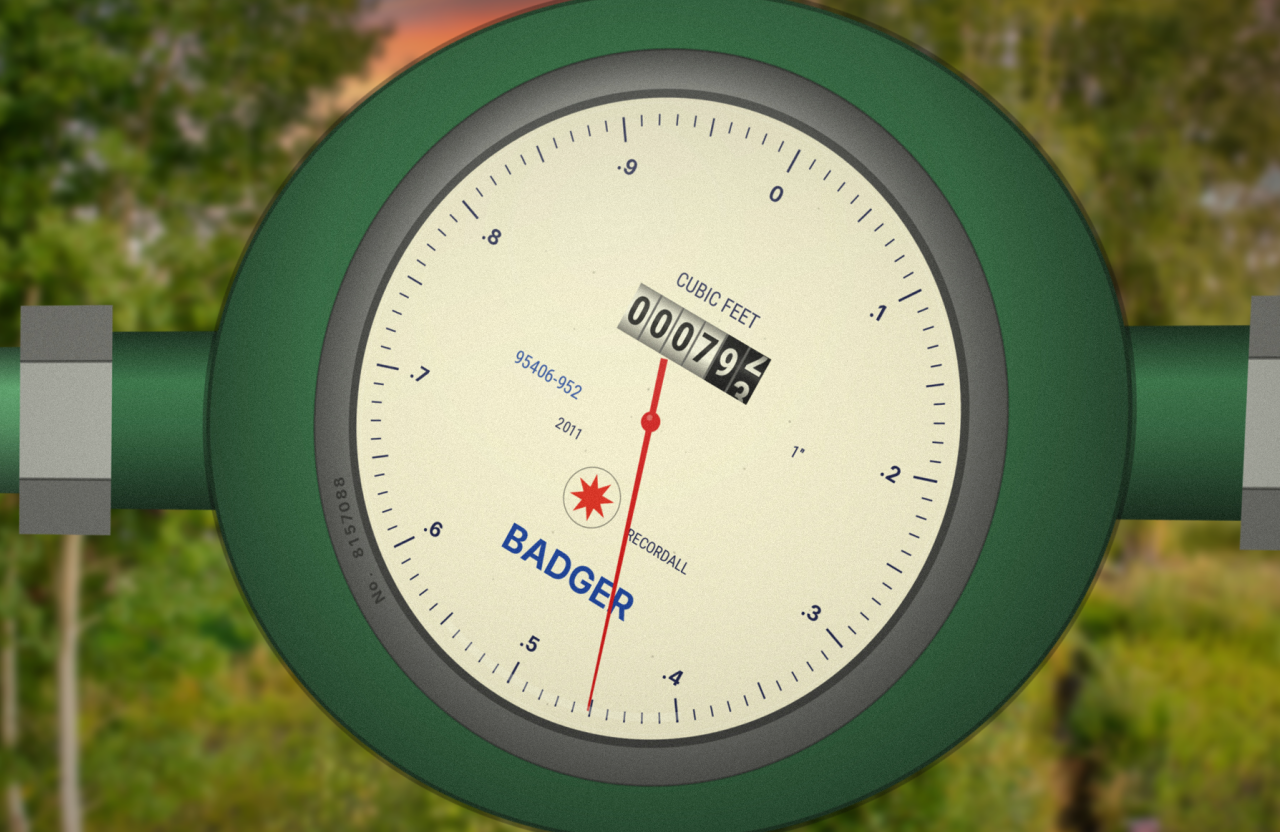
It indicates 792.45ft³
